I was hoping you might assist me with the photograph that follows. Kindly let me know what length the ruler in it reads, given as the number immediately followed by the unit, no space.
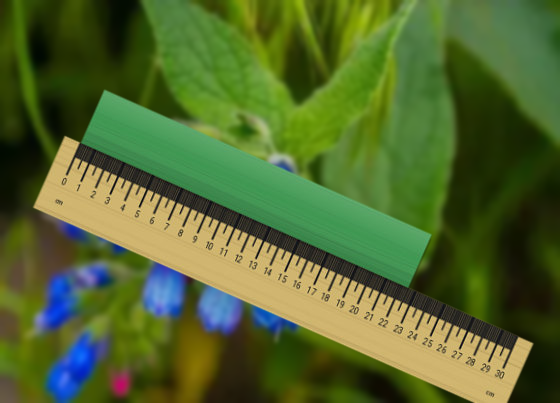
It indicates 22.5cm
